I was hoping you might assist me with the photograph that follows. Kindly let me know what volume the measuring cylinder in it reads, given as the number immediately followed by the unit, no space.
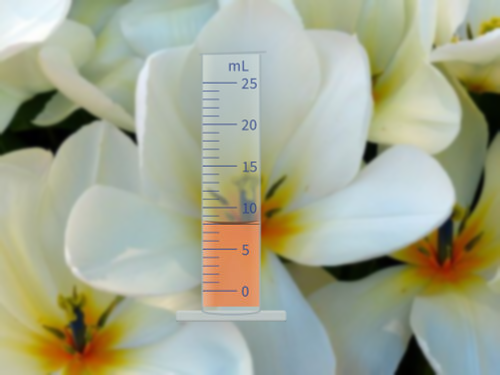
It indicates 8mL
